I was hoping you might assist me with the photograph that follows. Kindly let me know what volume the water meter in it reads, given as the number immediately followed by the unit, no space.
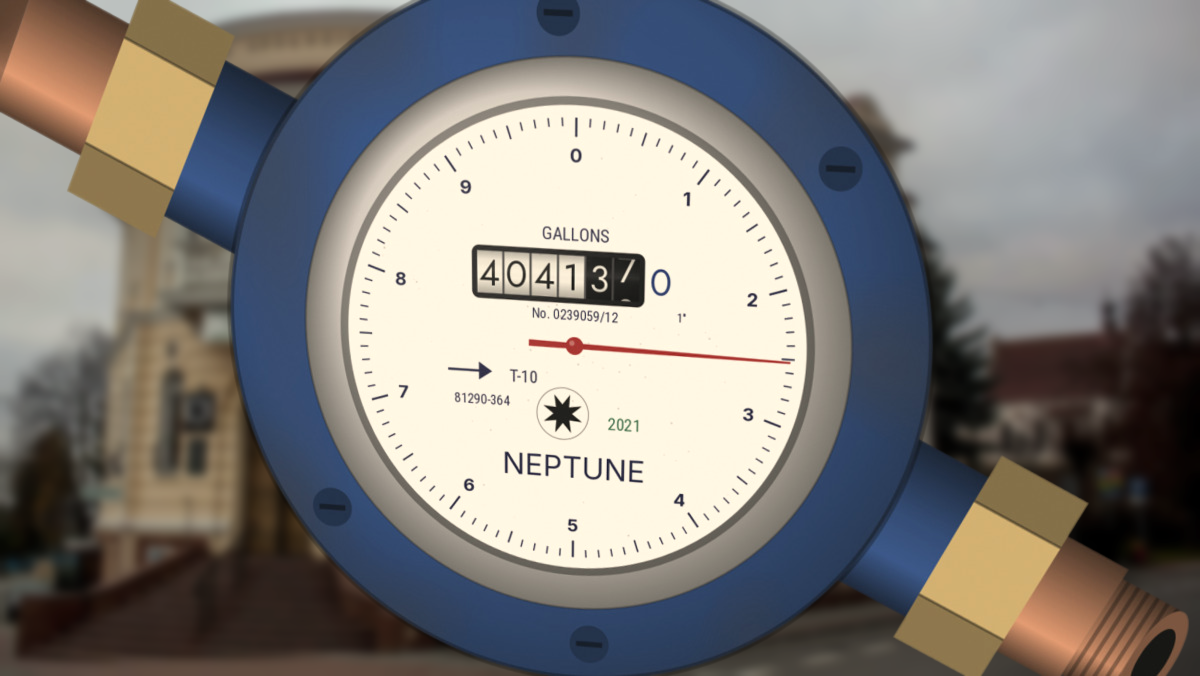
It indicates 4041372.5gal
